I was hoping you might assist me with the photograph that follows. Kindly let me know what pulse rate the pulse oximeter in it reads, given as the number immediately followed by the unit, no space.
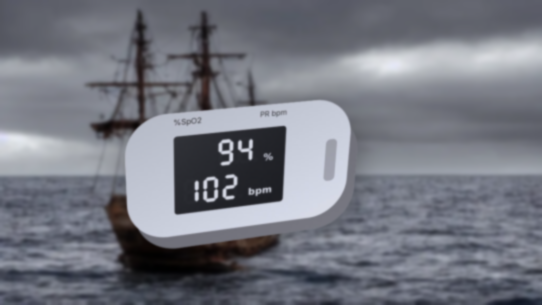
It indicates 102bpm
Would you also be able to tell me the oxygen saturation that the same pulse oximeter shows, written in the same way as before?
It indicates 94%
